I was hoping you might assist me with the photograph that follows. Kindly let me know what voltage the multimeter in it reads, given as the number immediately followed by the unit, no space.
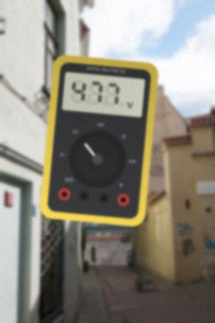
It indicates 477V
